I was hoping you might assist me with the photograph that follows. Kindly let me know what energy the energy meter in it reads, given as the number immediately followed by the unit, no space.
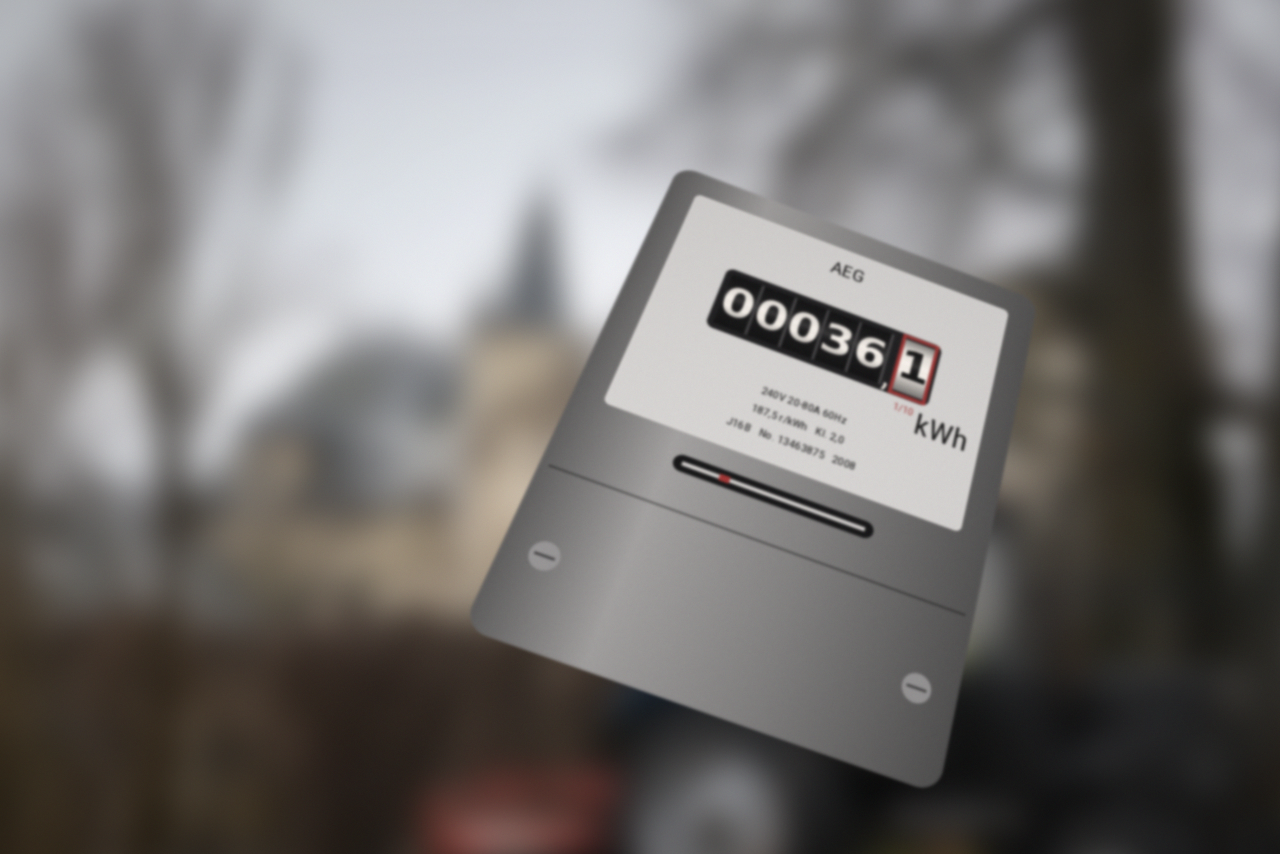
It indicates 36.1kWh
